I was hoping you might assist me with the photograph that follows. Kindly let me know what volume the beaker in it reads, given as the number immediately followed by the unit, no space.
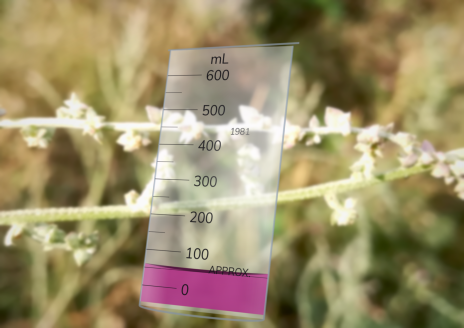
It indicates 50mL
